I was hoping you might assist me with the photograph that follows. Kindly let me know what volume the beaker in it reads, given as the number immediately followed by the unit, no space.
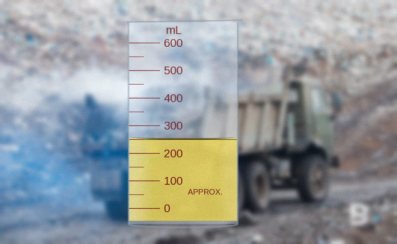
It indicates 250mL
